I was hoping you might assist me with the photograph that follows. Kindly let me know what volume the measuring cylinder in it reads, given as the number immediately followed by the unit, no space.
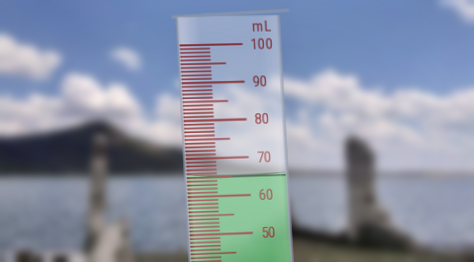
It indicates 65mL
